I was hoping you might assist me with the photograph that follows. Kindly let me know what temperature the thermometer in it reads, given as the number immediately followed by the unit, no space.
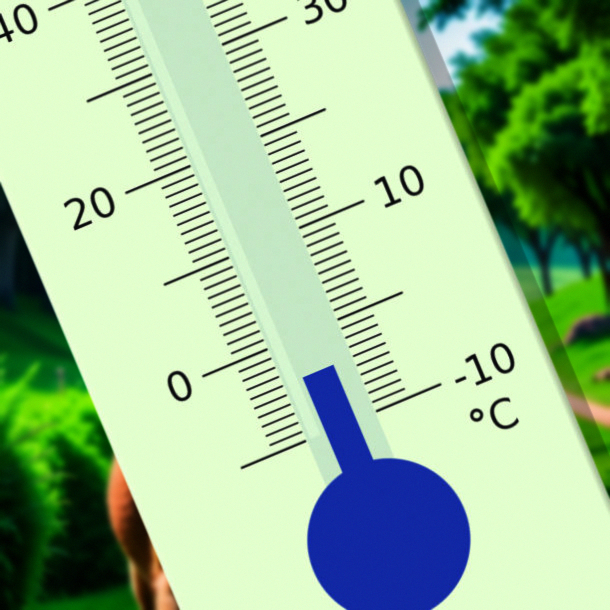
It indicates -4°C
